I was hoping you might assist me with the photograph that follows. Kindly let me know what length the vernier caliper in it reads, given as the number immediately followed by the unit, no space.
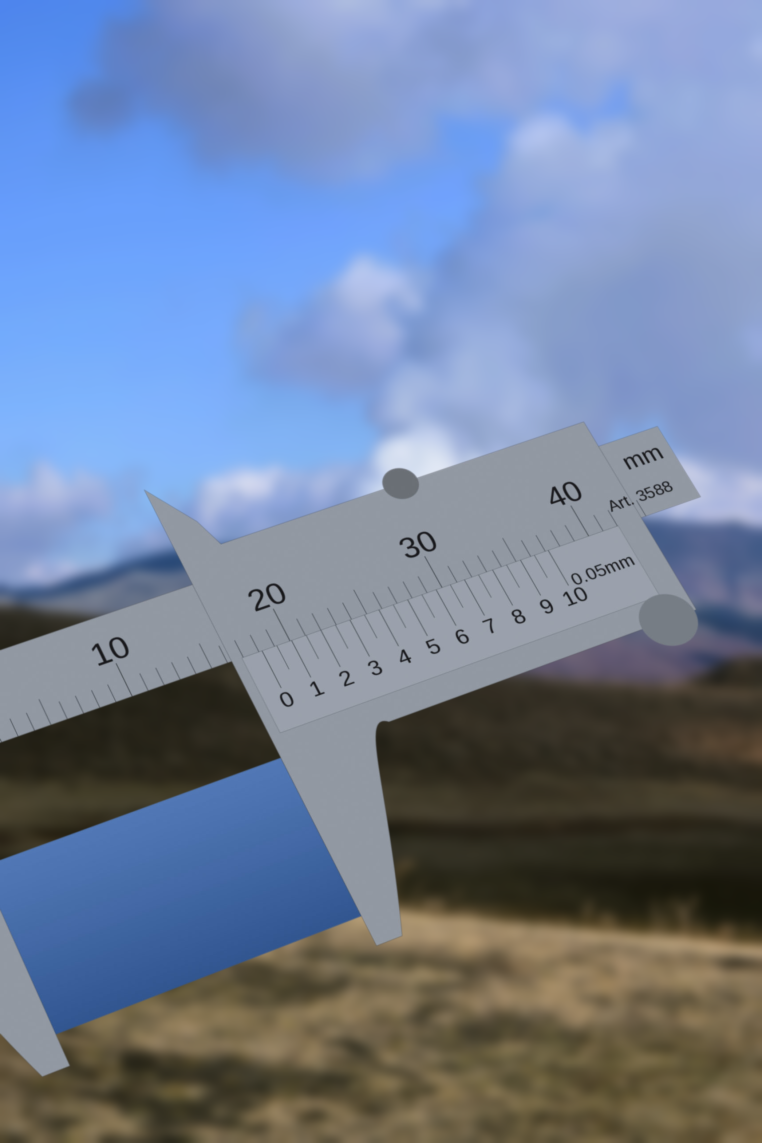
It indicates 18.2mm
